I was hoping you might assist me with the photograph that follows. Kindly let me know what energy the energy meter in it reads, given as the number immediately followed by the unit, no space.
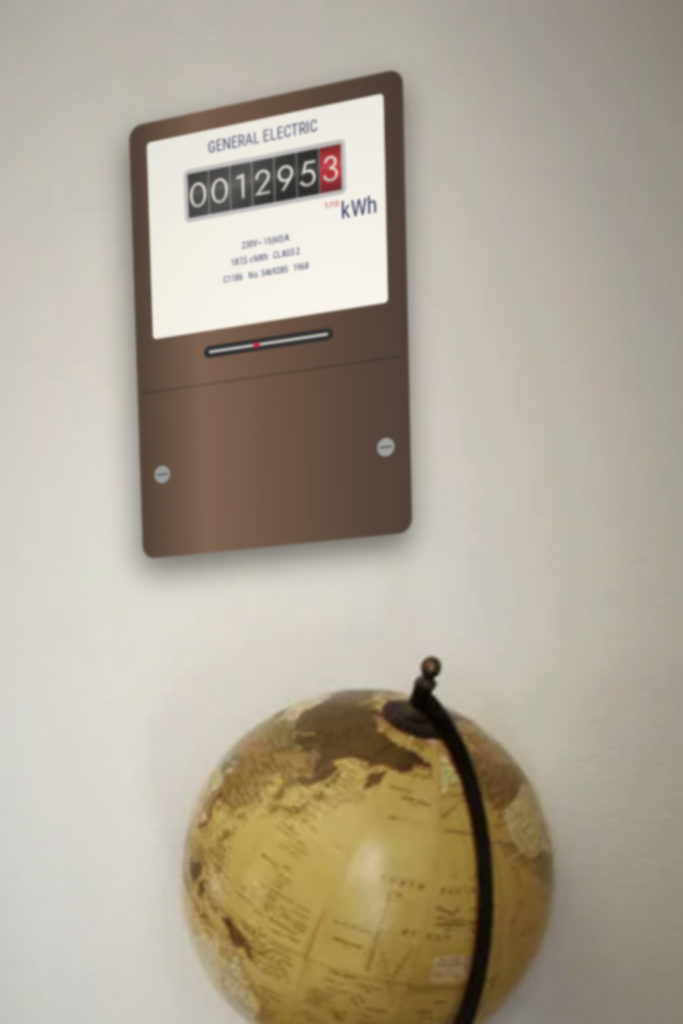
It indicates 1295.3kWh
